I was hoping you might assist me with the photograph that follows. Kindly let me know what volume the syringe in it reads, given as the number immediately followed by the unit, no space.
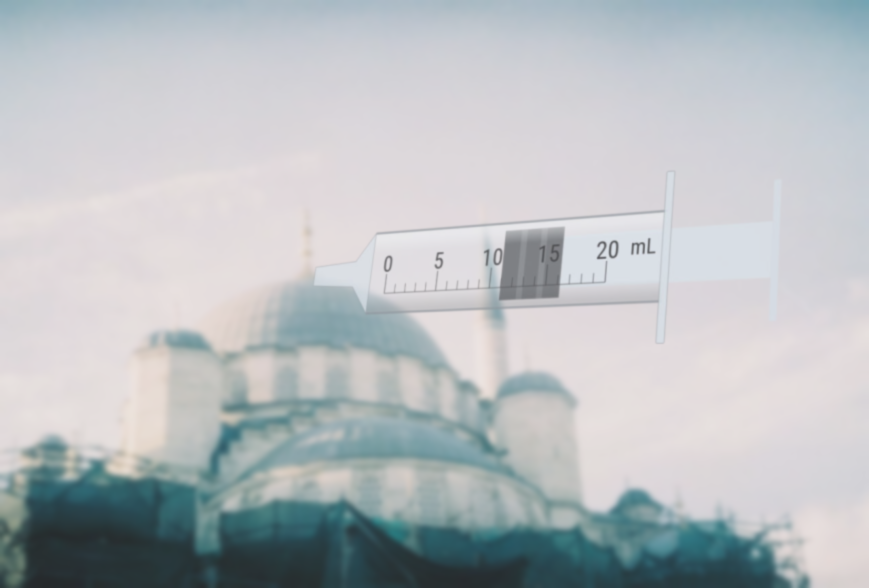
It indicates 11mL
